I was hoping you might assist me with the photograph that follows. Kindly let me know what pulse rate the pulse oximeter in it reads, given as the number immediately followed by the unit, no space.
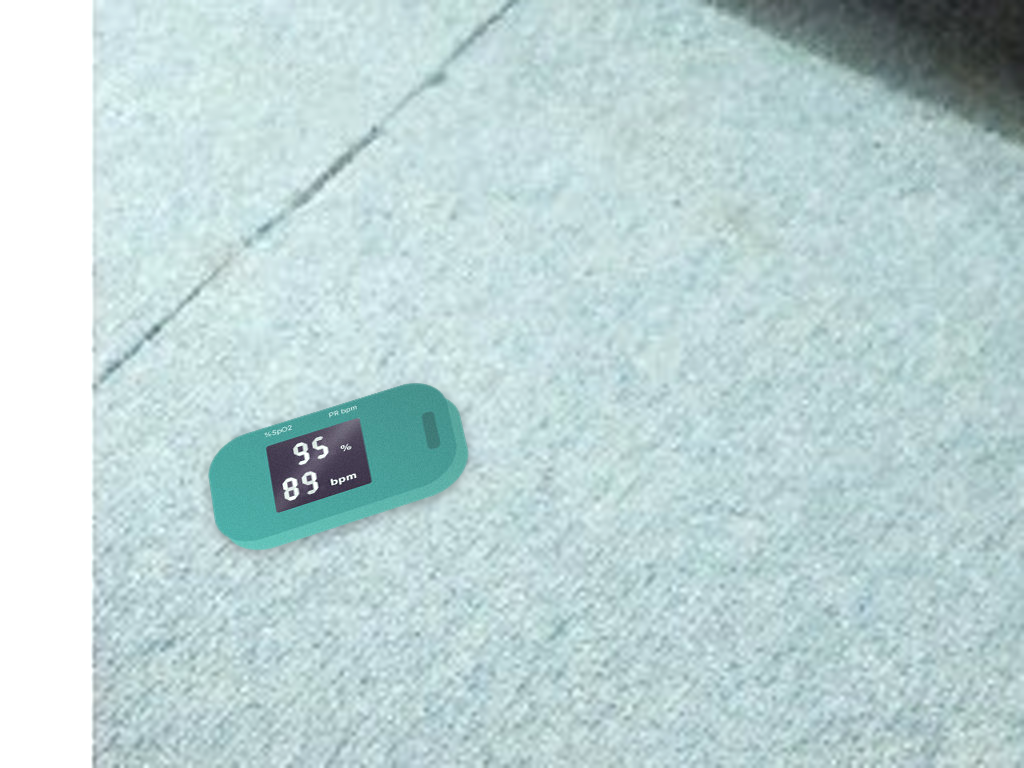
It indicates 89bpm
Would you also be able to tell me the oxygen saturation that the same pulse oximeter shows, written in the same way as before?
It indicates 95%
